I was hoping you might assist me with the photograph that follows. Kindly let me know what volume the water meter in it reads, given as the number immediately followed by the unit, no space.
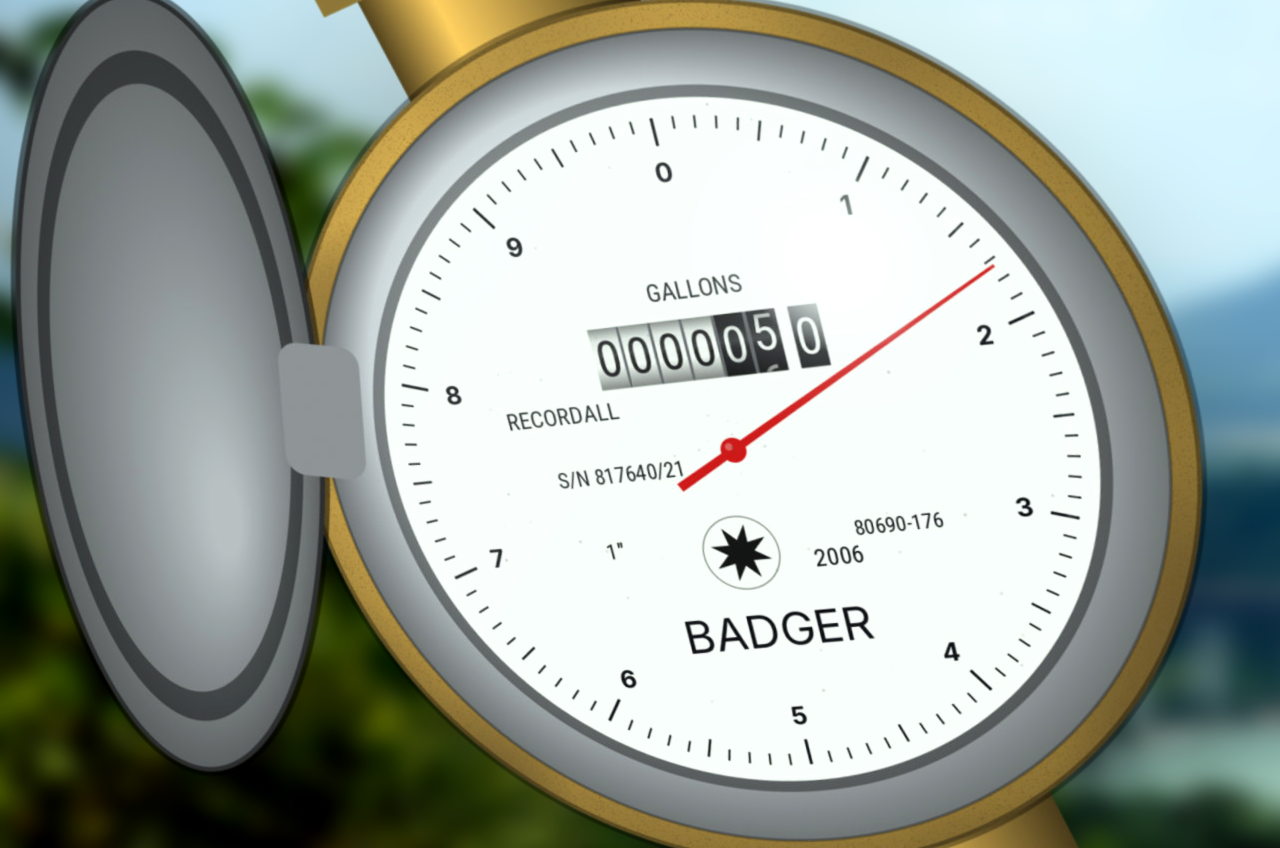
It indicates 51.7gal
